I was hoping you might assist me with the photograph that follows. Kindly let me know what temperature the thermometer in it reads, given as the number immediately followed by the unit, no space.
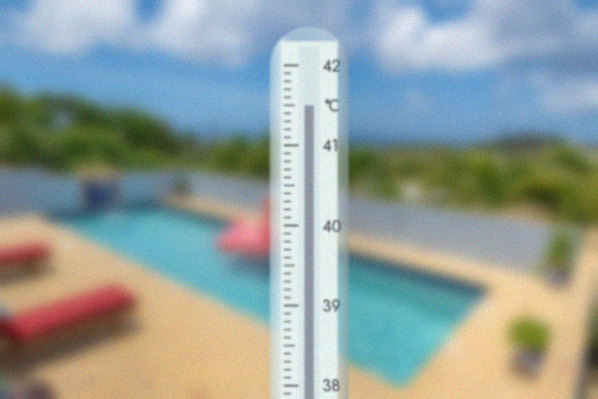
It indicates 41.5°C
